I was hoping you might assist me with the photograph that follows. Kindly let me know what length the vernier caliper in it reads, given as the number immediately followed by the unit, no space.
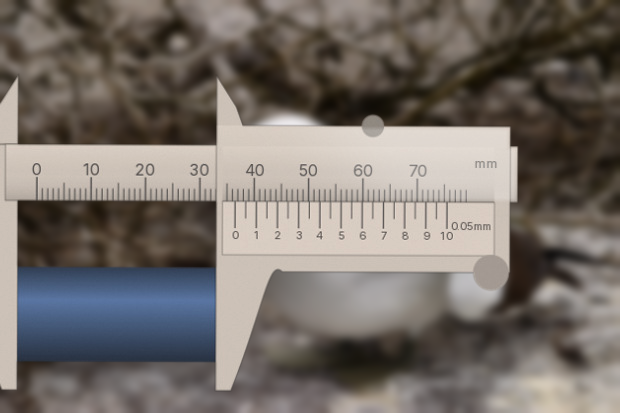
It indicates 36.5mm
